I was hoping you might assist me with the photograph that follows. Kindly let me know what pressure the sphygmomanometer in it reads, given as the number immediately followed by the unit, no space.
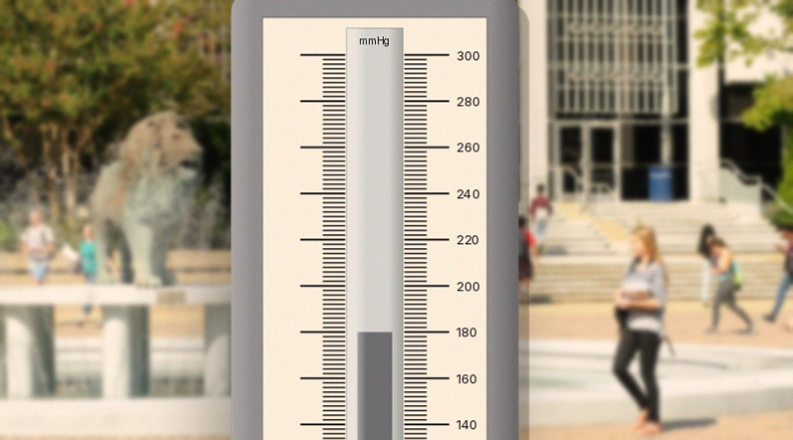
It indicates 180mmHg
